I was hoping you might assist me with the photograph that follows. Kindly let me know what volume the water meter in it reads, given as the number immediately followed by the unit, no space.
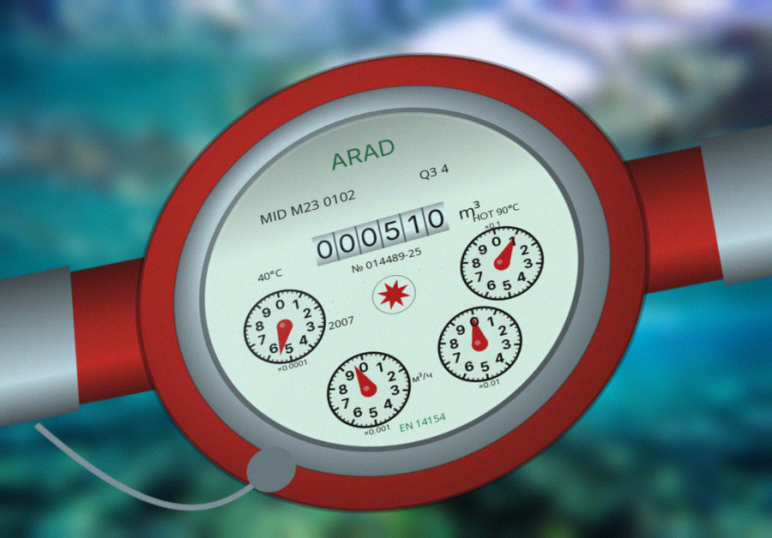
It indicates 510.0995m³
